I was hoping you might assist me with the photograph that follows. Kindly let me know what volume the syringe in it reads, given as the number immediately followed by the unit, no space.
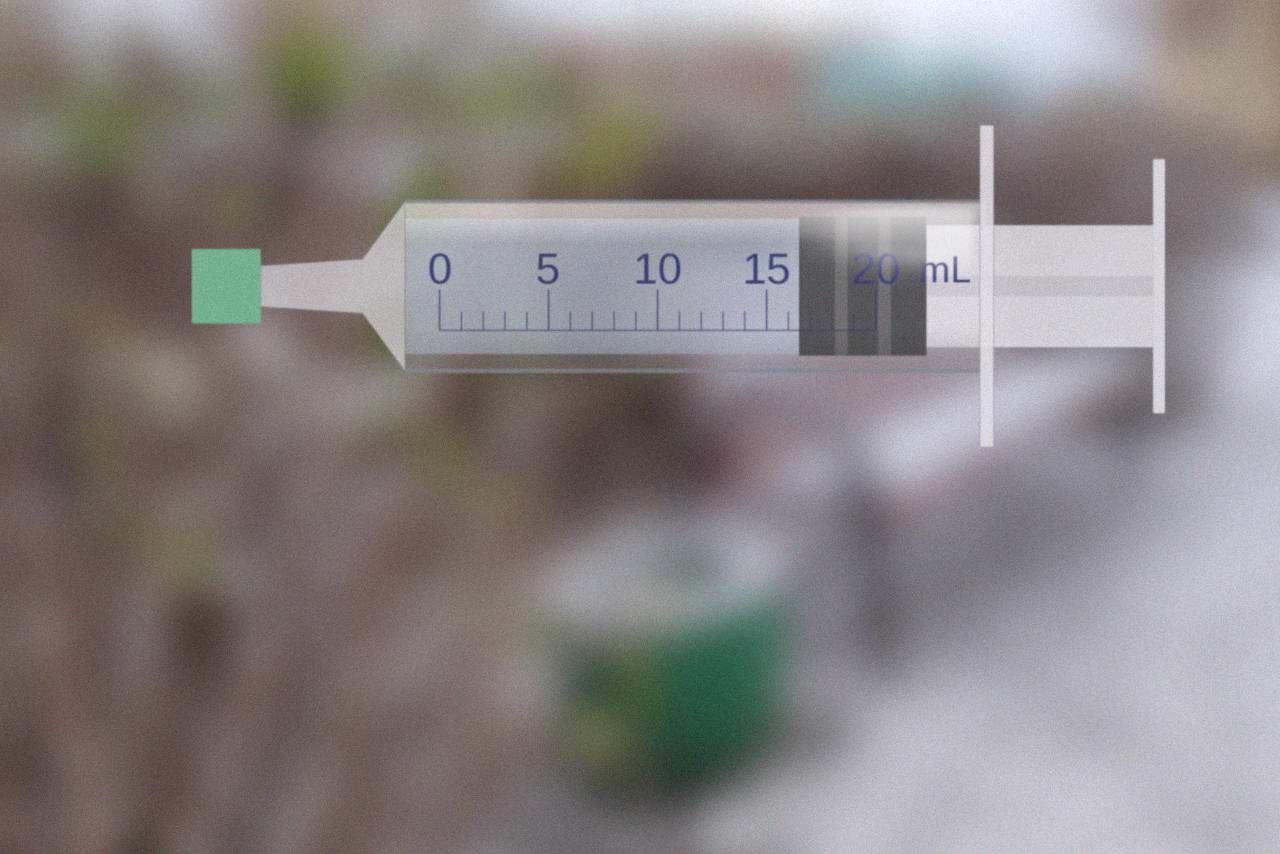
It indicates 16.5mL
